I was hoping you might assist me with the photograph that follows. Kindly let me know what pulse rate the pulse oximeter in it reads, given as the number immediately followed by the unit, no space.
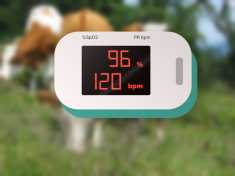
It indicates 120bpm
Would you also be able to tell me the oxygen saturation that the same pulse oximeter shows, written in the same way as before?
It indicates 96%
